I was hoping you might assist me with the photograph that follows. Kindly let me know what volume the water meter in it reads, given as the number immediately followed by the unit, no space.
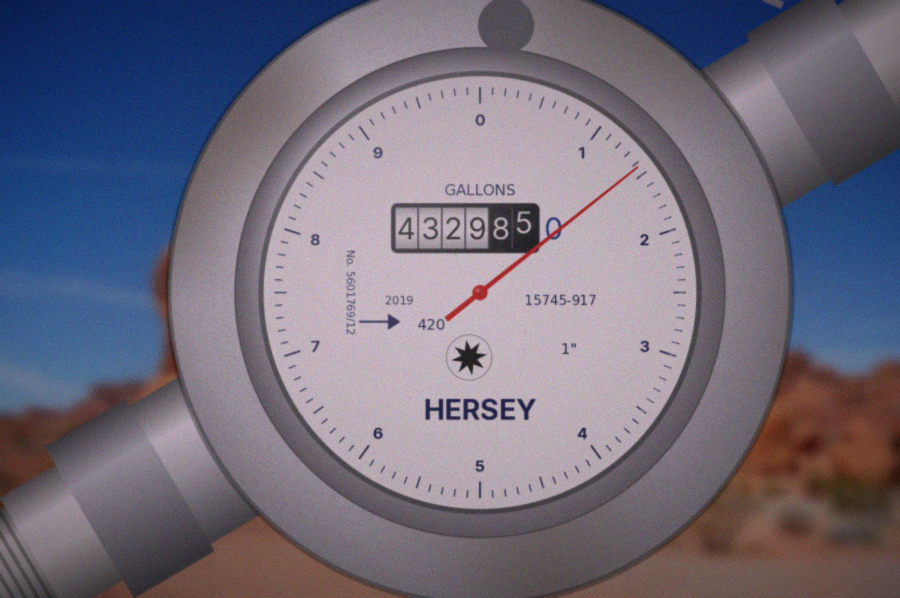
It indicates 4329851.4gal
